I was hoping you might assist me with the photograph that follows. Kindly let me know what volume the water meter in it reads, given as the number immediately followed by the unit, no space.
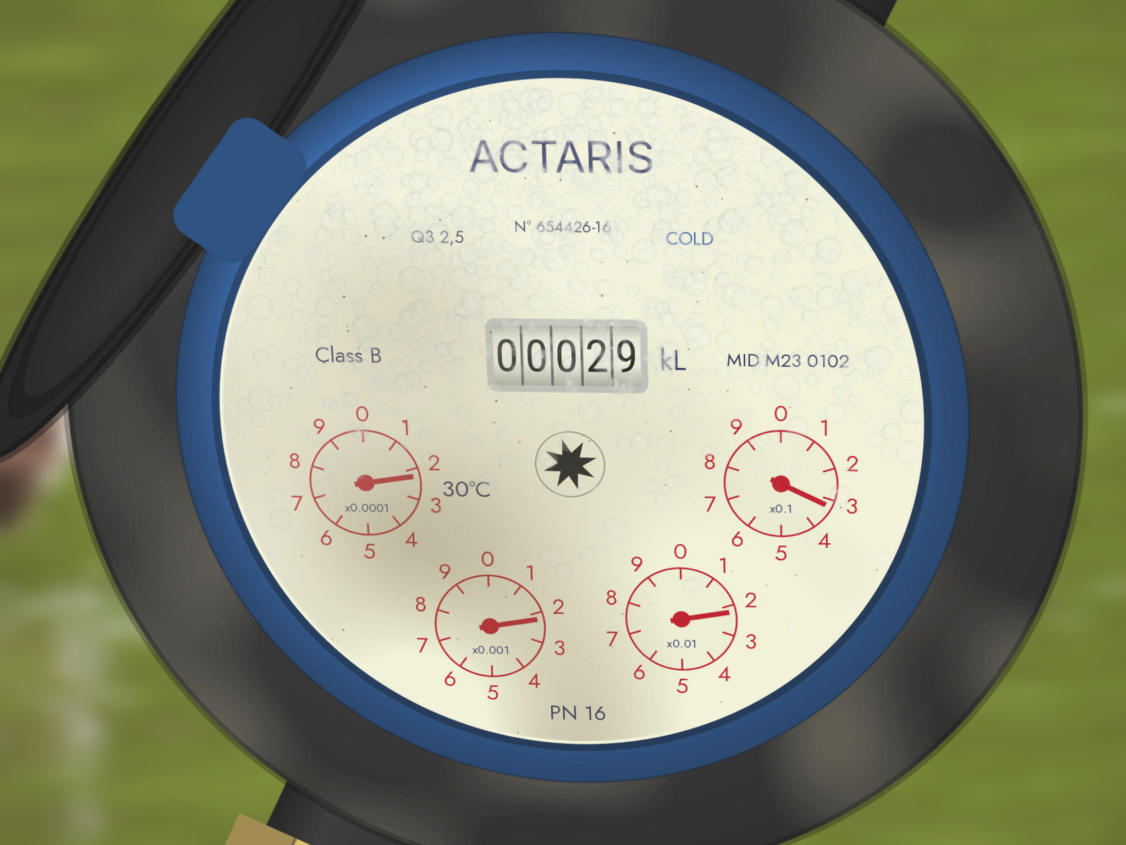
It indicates 29.3222kL
